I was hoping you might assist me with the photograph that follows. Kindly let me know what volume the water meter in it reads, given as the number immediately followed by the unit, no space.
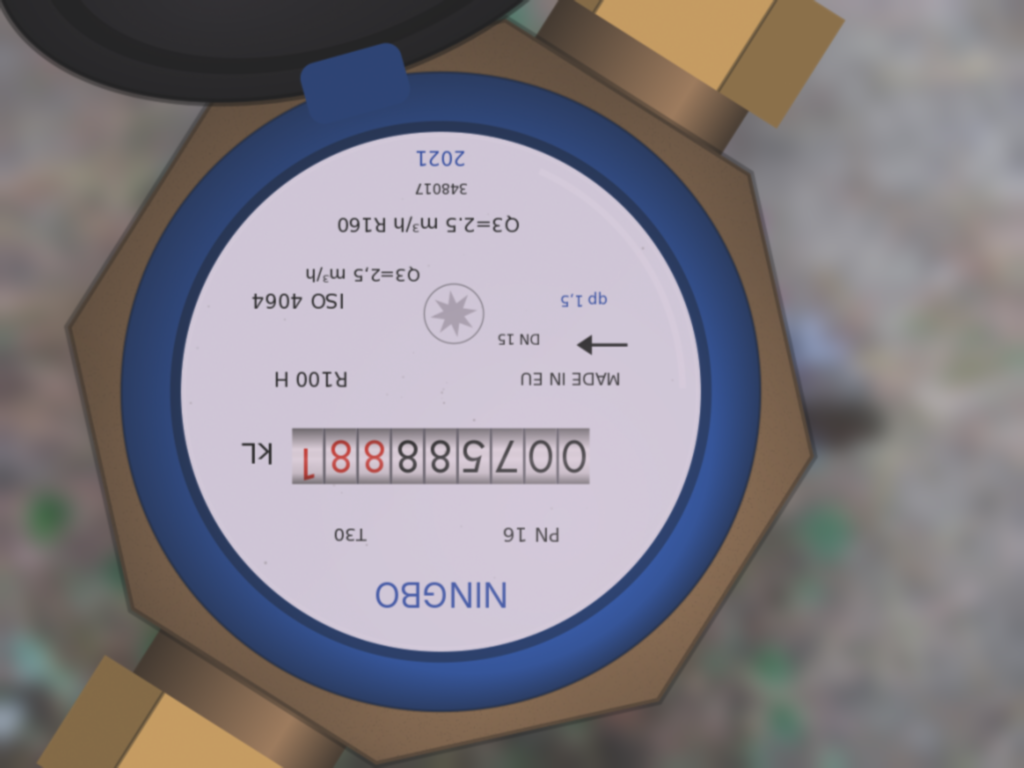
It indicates 7588.881kL
